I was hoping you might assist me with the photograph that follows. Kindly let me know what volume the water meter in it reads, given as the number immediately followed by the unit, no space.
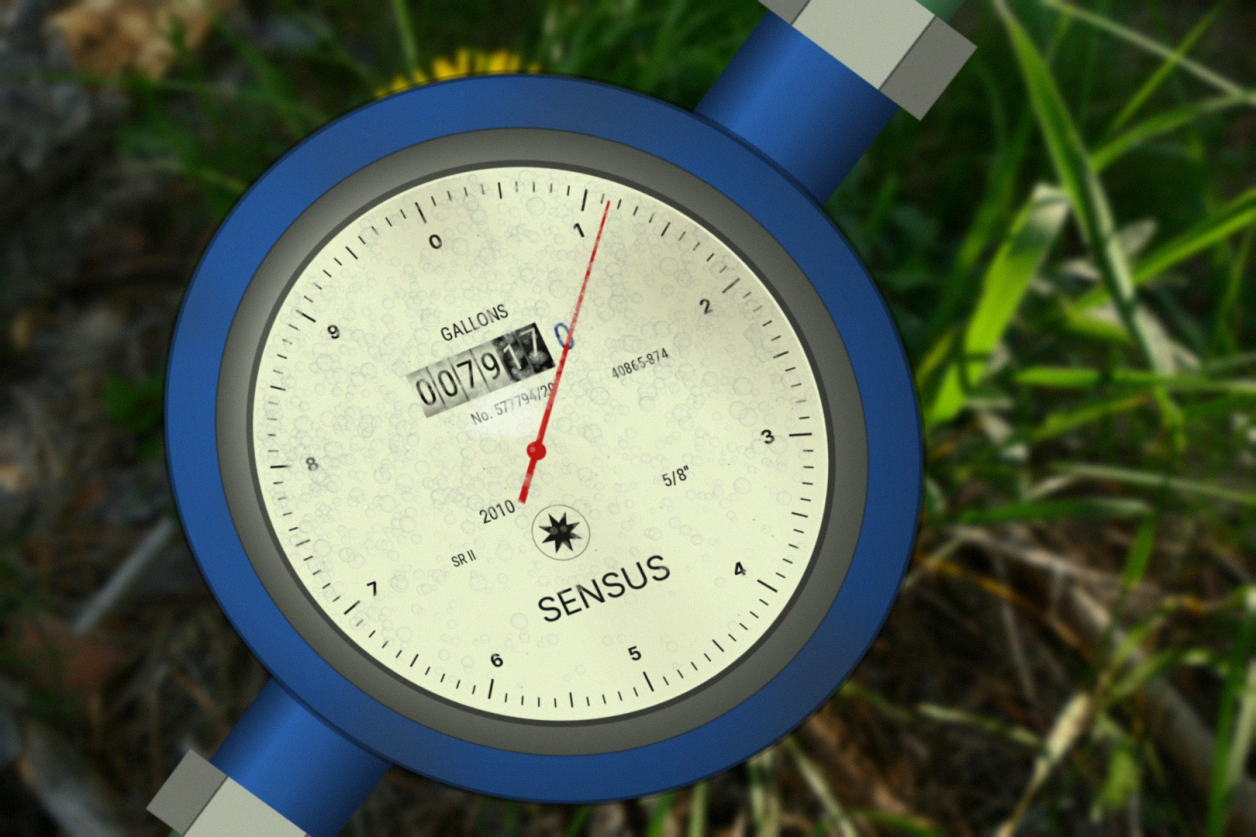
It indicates 79171.1gal
